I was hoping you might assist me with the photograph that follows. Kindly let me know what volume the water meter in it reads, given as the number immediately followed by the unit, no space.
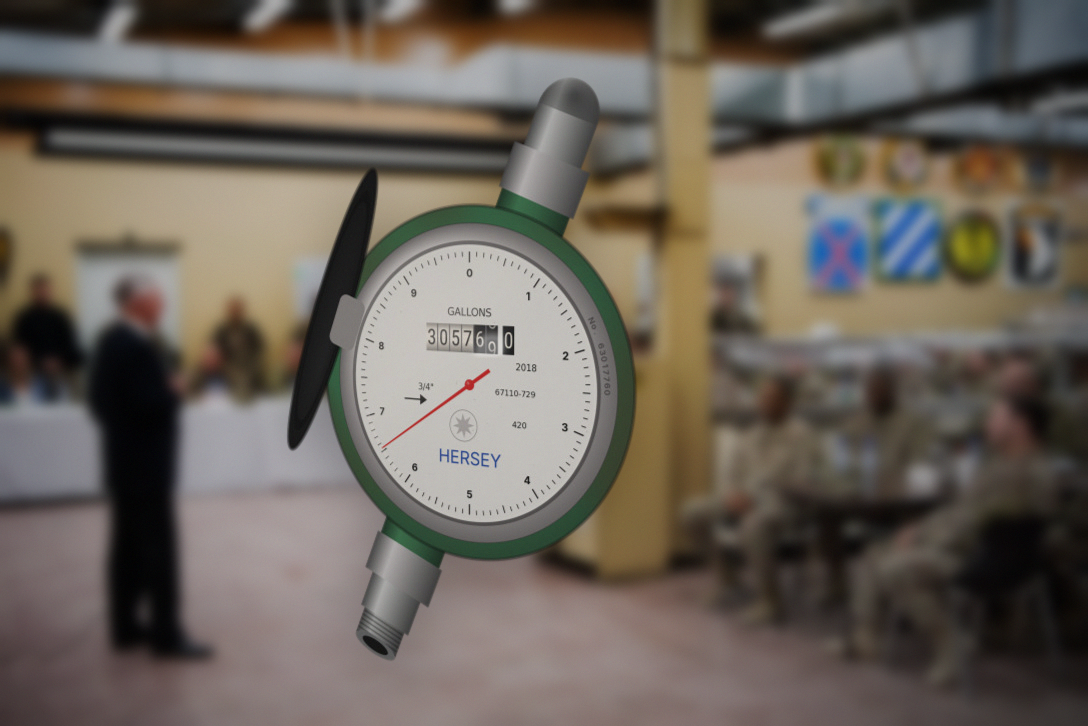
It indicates 3057686.5gal
